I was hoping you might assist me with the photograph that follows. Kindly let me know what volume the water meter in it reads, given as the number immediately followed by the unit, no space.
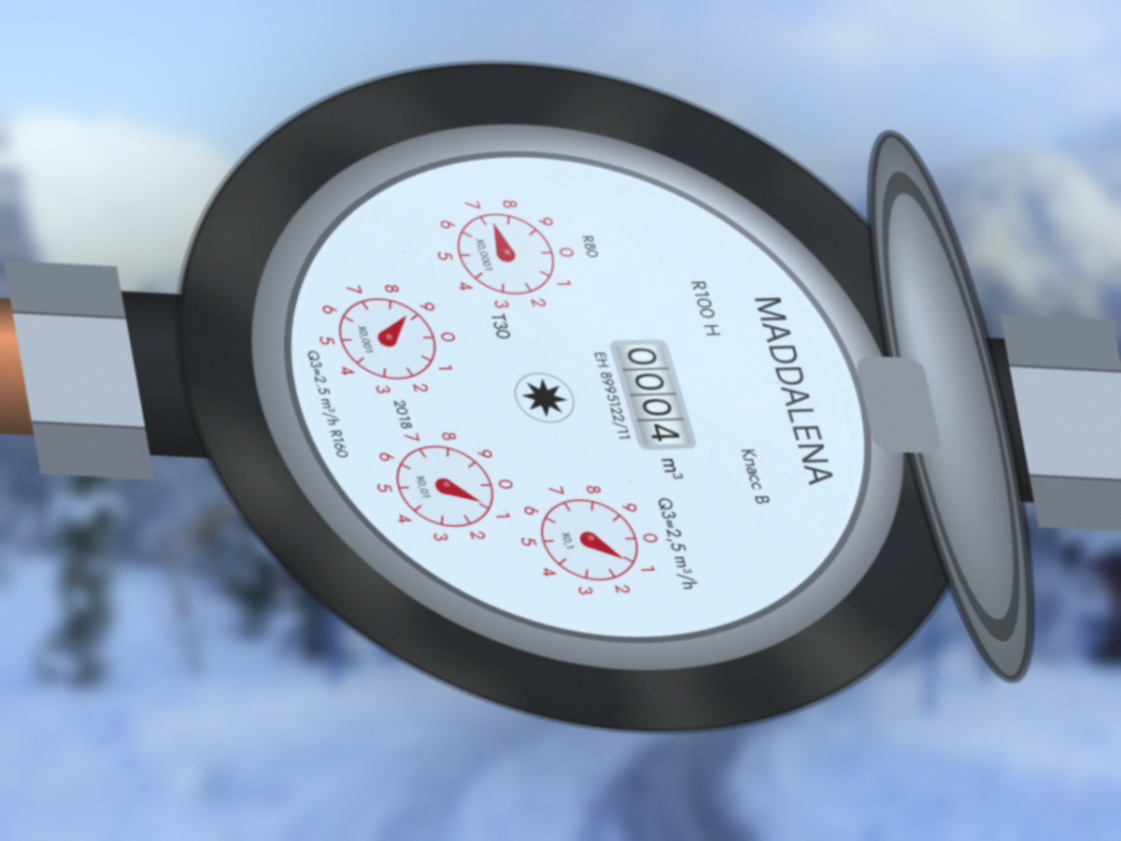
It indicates 4.1087m³
